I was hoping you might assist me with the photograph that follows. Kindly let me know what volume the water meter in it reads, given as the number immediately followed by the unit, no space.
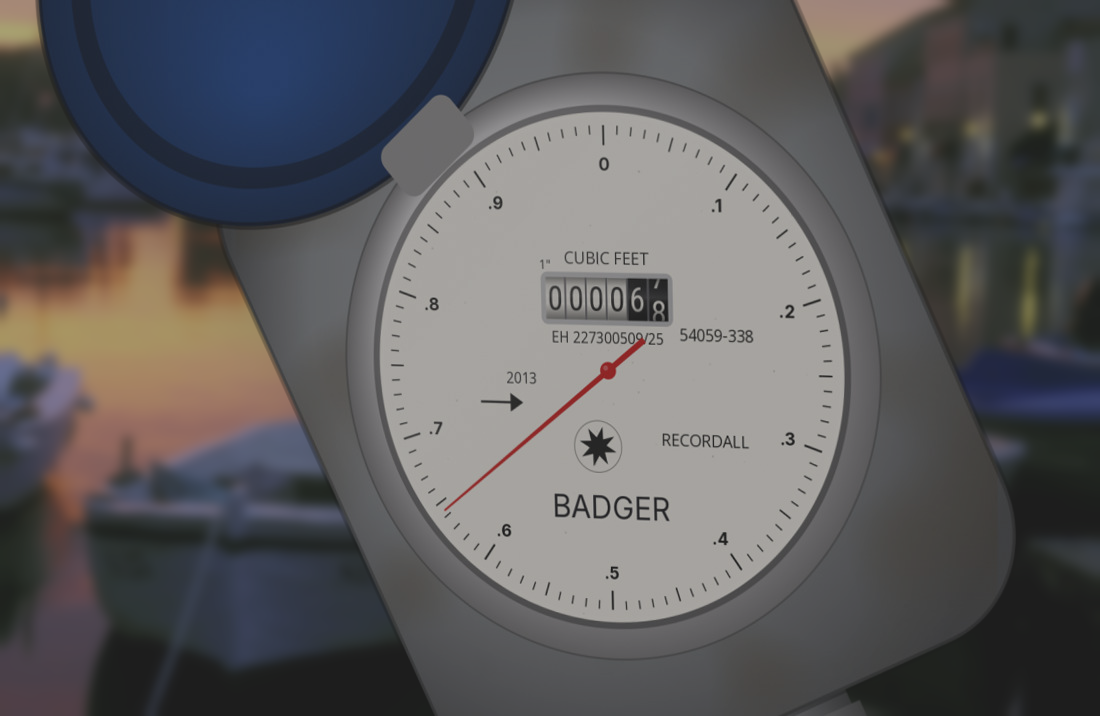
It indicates 67.64ft³
